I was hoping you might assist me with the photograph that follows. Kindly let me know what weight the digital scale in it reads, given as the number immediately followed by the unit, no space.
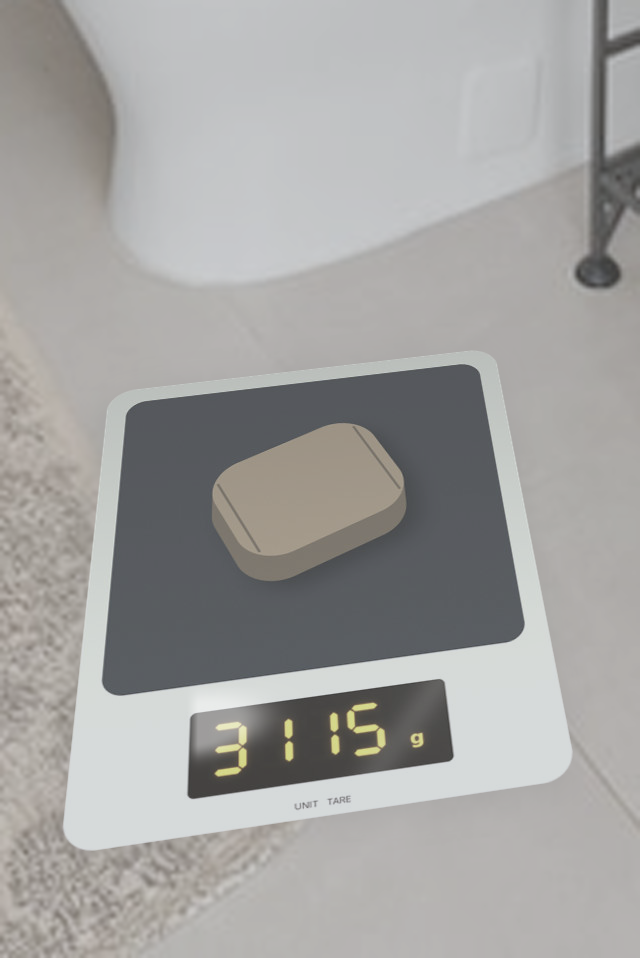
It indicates 3115g
